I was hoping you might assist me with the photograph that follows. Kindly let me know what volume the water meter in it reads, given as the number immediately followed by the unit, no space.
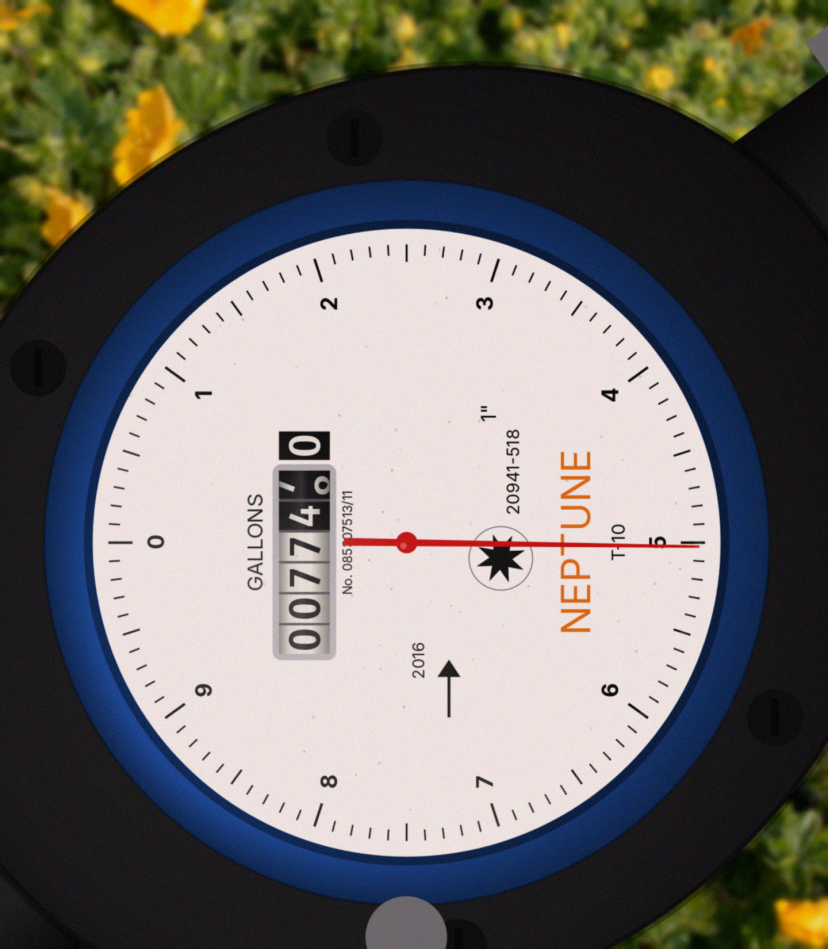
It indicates 77475.0gal
